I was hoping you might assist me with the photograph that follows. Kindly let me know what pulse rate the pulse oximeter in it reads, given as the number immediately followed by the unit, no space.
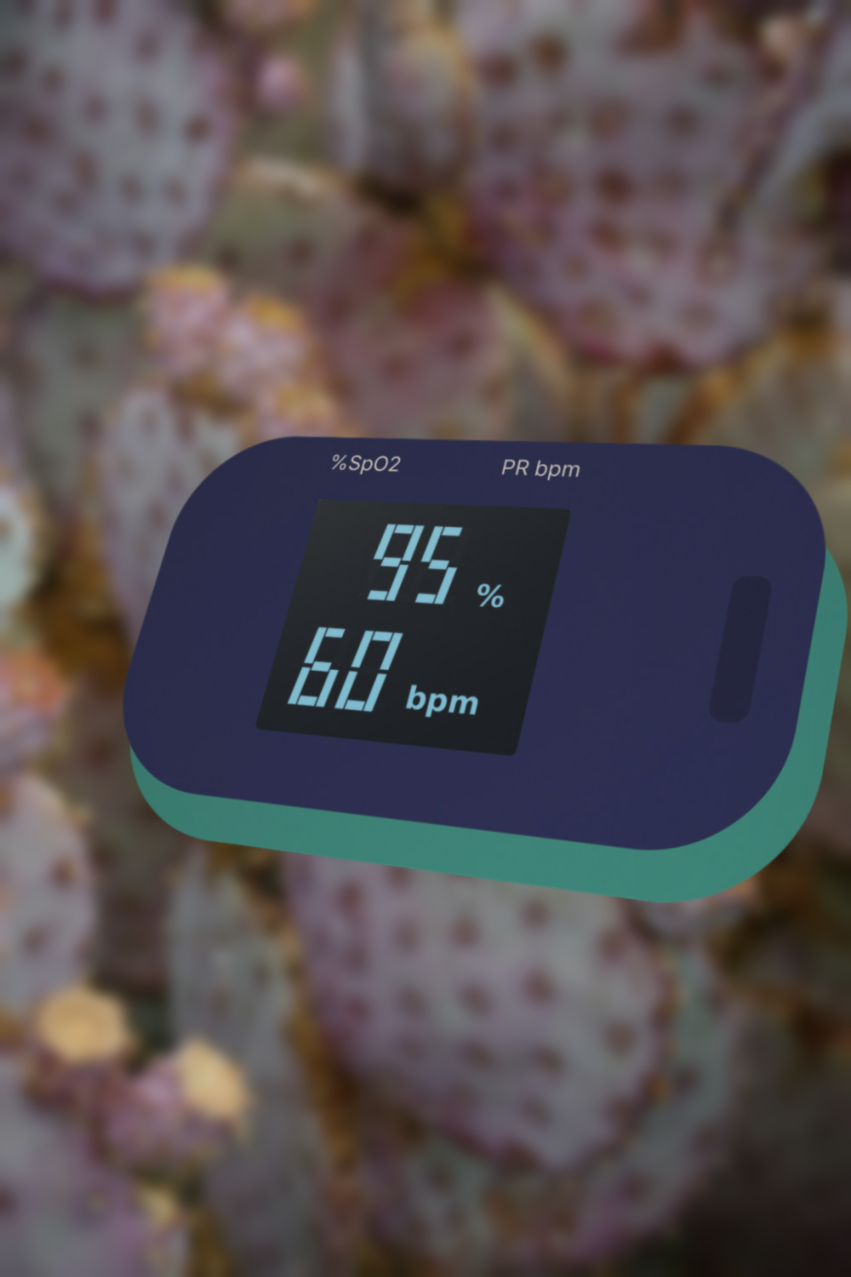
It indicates 60bpm
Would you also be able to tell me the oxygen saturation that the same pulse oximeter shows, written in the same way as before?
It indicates 95%
